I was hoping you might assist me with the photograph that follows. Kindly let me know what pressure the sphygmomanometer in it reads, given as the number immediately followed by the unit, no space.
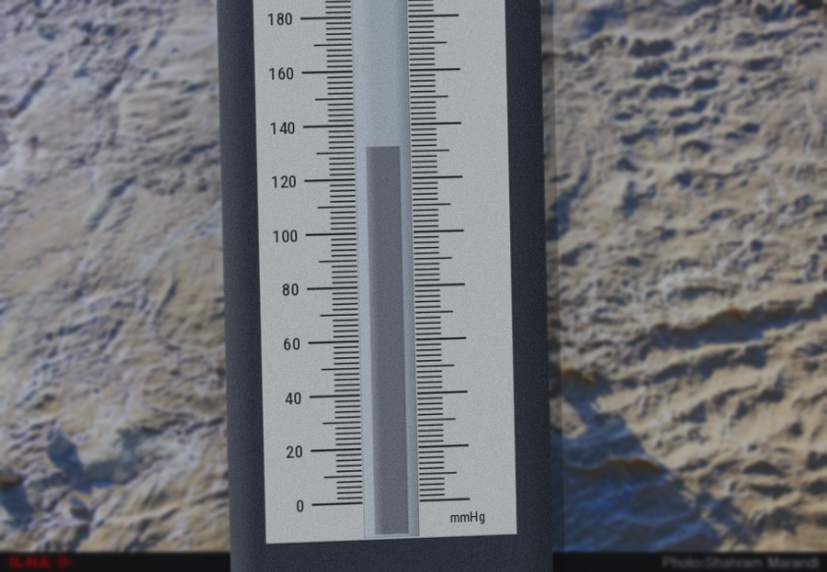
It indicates 132mmHg
